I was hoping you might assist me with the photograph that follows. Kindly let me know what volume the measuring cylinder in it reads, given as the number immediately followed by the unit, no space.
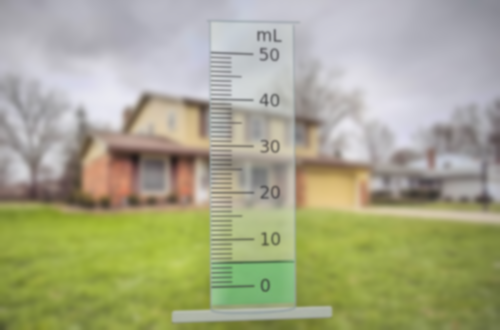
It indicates 5mL
